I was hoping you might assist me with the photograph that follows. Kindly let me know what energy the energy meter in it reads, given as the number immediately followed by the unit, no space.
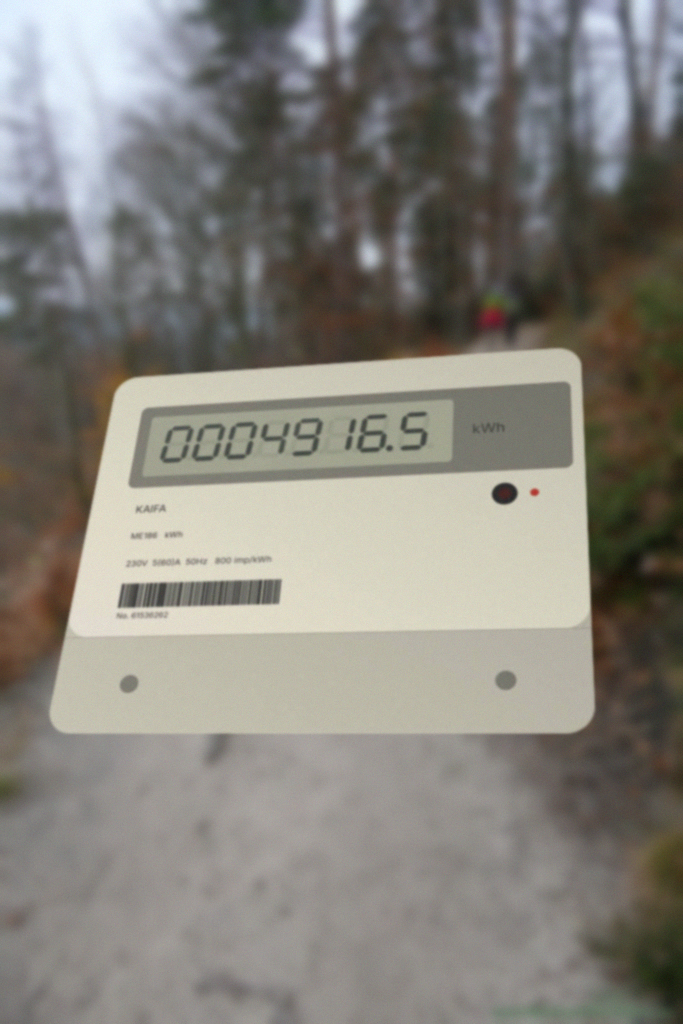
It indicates 4916.5kWh
